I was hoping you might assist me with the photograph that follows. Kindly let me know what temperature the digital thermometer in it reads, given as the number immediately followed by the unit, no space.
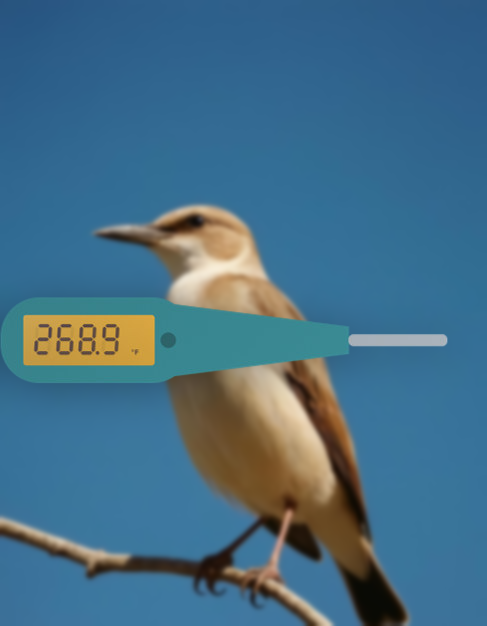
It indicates 268.9°F
